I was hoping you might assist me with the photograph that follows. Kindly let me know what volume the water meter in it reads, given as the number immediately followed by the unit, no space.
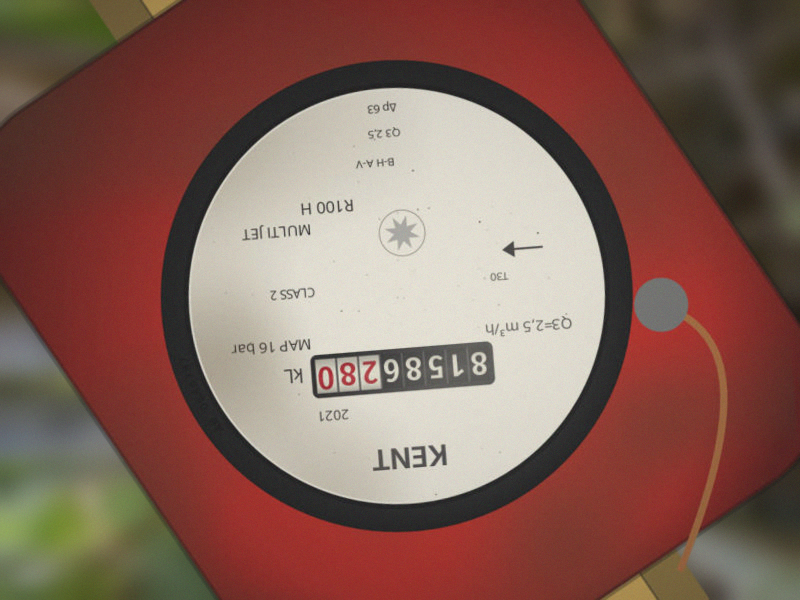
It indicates 81586.280kL
